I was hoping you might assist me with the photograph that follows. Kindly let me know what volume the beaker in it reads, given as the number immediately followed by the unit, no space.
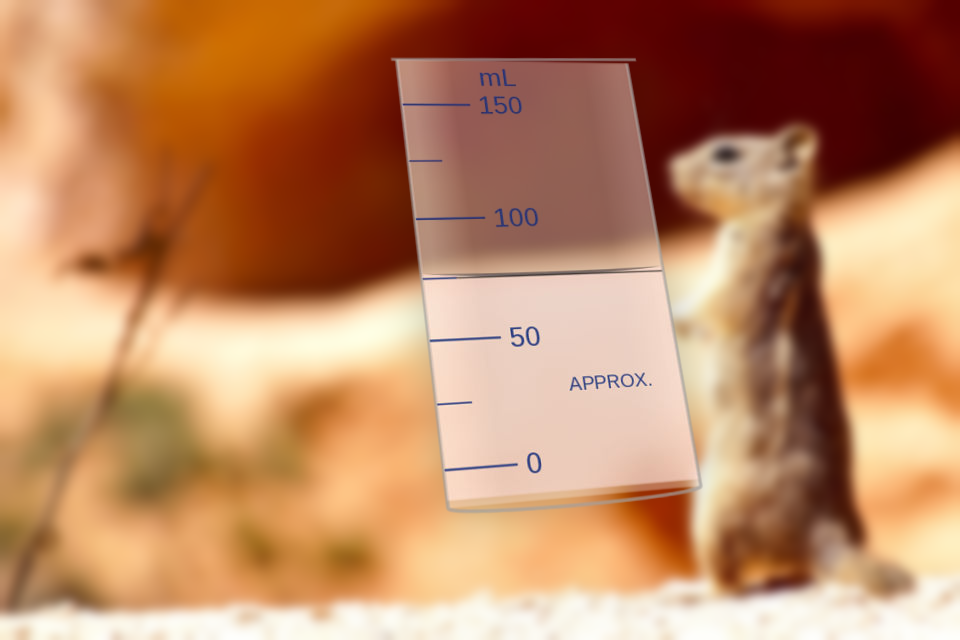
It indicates 75mL
